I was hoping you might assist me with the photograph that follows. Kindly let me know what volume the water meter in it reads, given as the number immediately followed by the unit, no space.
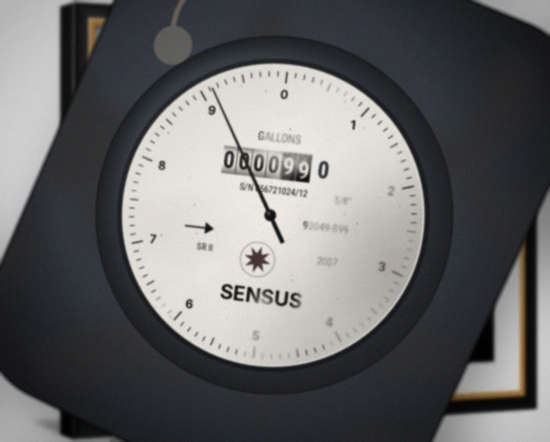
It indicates 989.1gal
